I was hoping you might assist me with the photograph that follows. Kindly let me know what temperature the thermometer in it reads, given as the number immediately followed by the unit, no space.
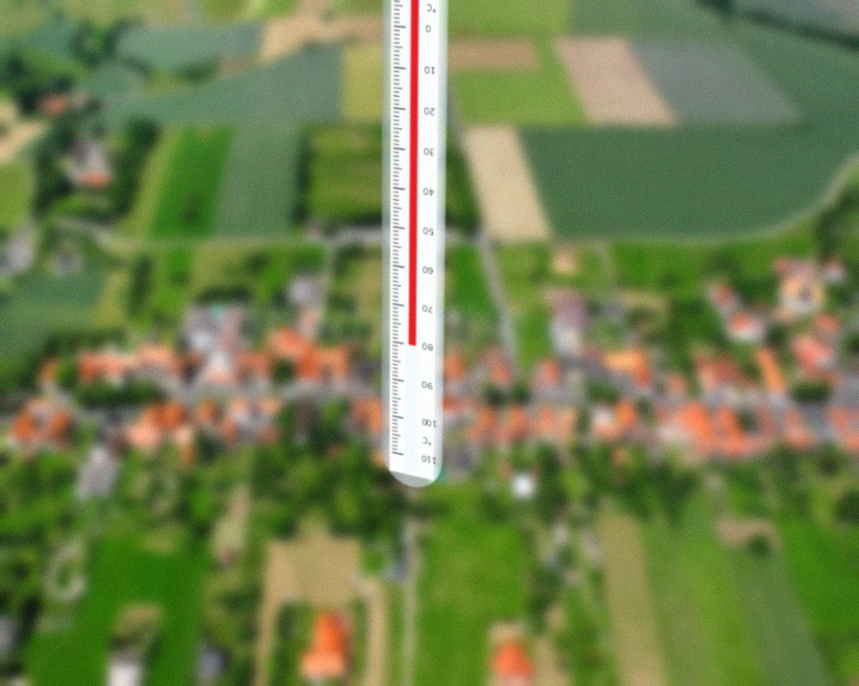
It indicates 80°C
